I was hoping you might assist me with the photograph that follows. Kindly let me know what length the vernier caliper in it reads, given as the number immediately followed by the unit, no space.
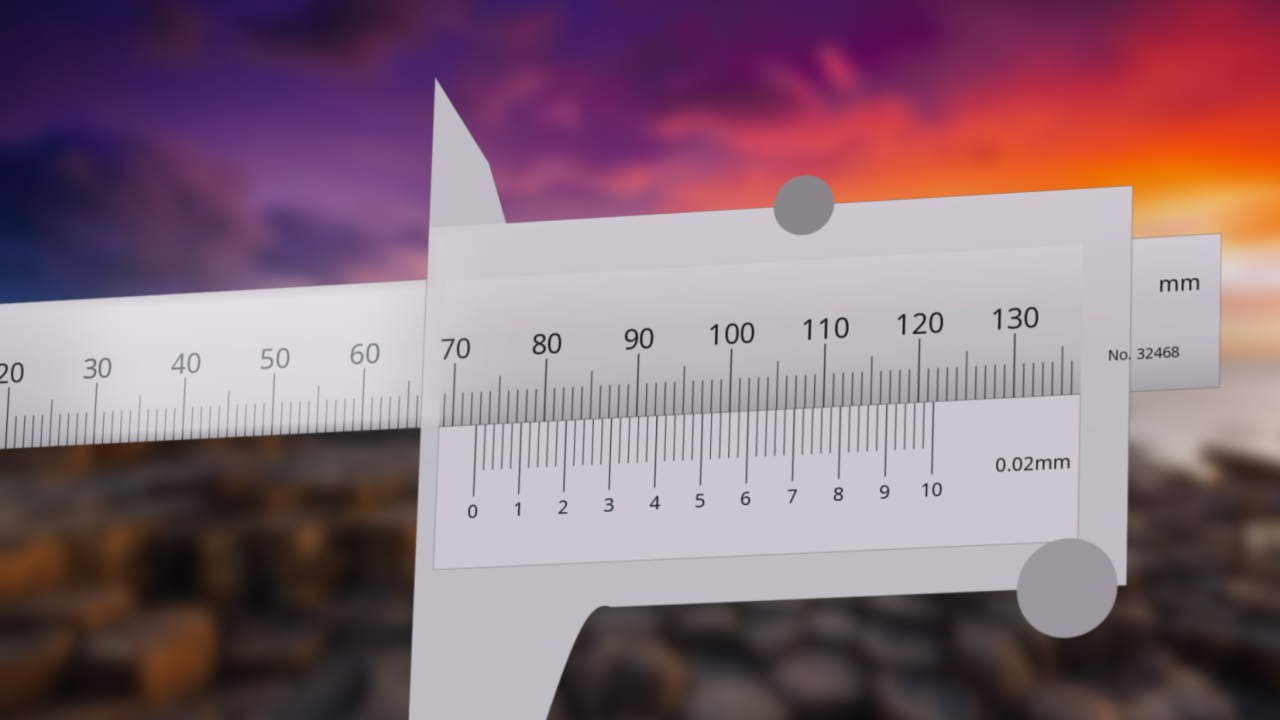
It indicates 72.6mm
